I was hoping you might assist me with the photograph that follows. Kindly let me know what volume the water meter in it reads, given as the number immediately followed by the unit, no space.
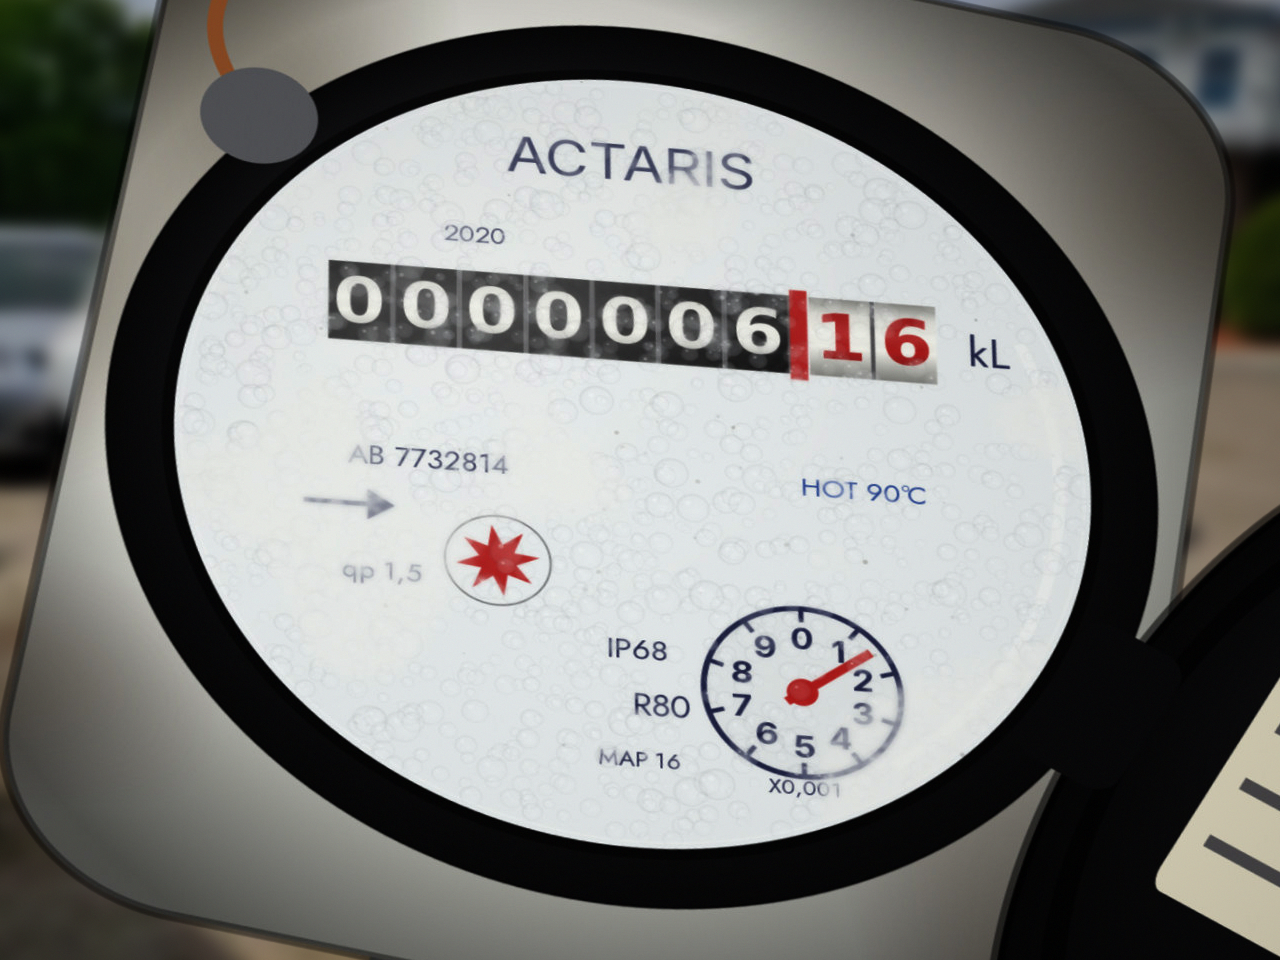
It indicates 6.161kL
